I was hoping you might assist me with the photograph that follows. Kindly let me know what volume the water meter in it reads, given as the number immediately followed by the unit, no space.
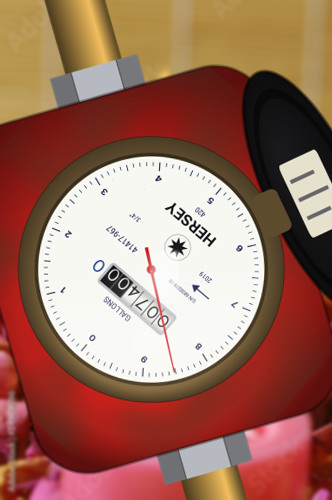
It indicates 73998.5gal
